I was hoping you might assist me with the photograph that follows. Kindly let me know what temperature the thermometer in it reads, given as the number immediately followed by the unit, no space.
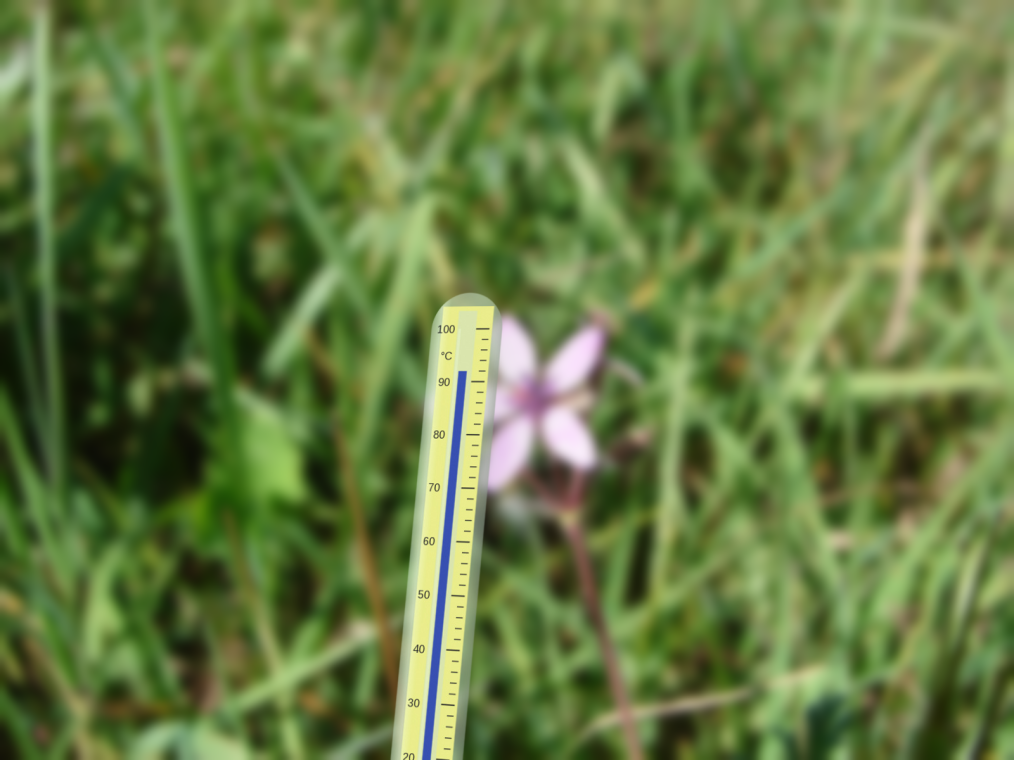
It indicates 92°C
